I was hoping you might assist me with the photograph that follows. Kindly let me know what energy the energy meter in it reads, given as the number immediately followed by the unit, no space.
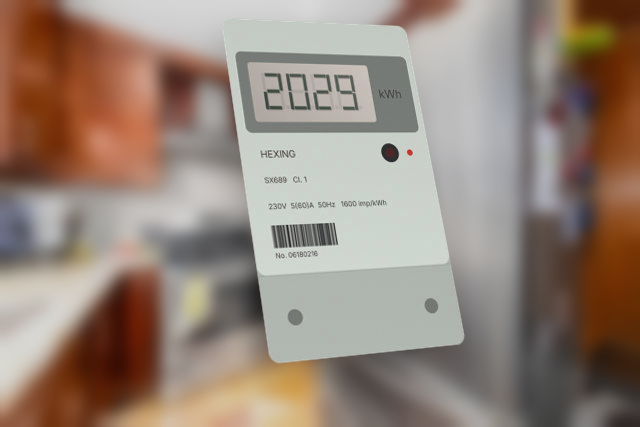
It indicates 2029kWh
